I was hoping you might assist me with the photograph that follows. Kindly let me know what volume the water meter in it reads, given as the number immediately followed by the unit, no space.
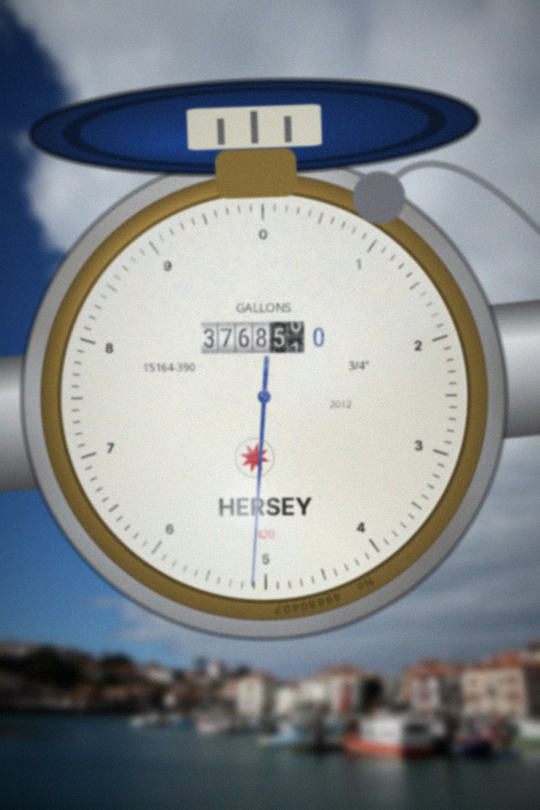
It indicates 3768505.1gal
